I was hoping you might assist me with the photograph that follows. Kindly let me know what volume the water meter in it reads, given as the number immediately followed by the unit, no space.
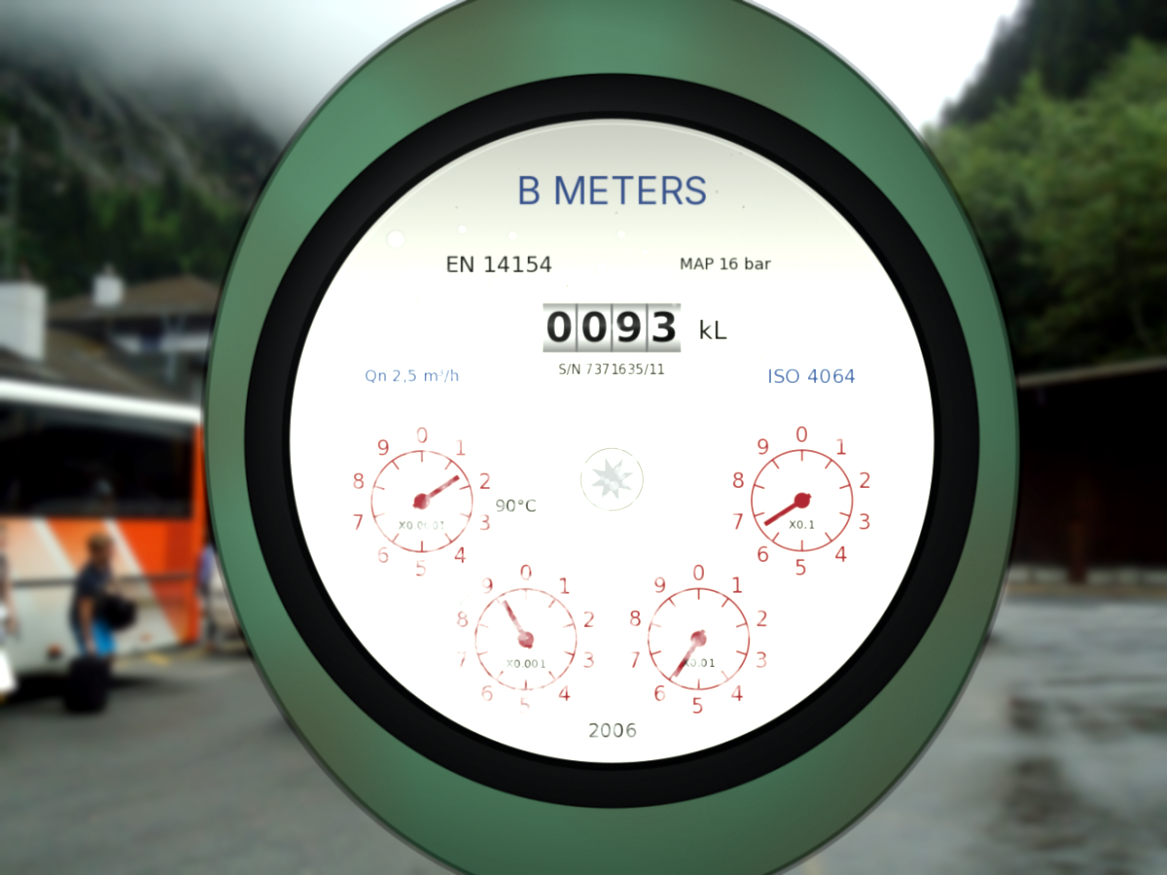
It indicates 93.6591kL
